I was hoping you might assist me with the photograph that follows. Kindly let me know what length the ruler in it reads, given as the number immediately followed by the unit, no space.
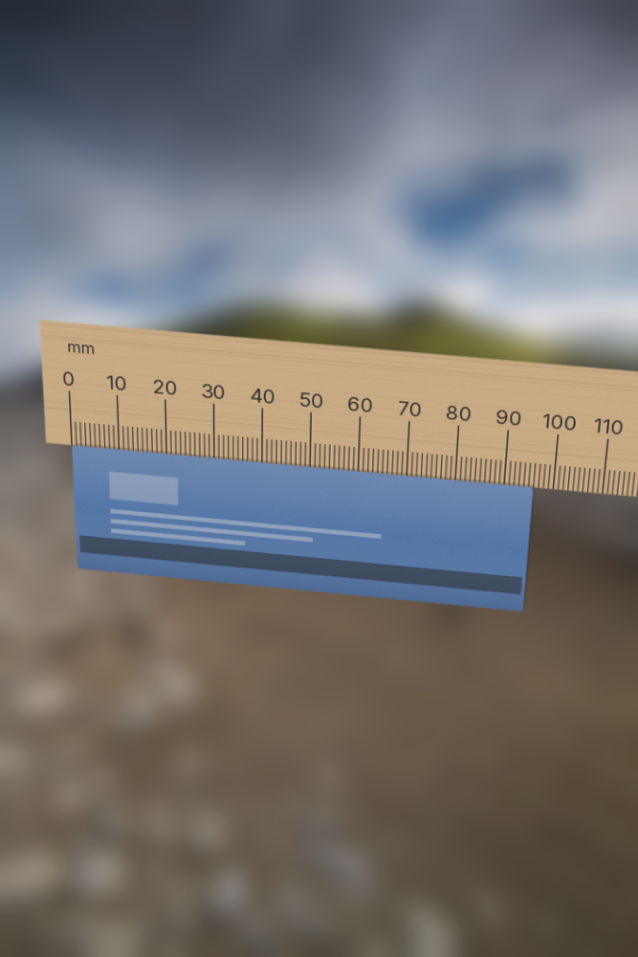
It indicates 96mm
